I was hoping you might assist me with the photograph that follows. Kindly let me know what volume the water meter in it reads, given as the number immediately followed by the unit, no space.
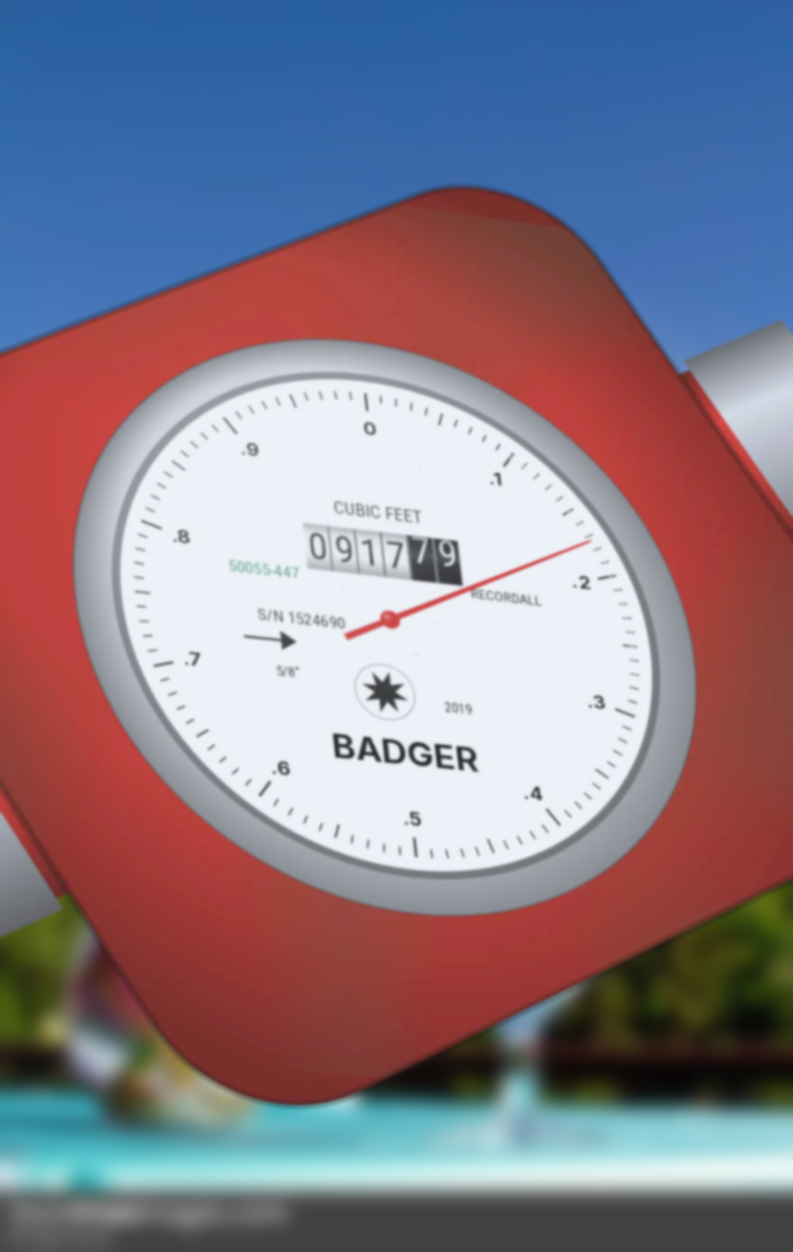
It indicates 91779.17ft³
